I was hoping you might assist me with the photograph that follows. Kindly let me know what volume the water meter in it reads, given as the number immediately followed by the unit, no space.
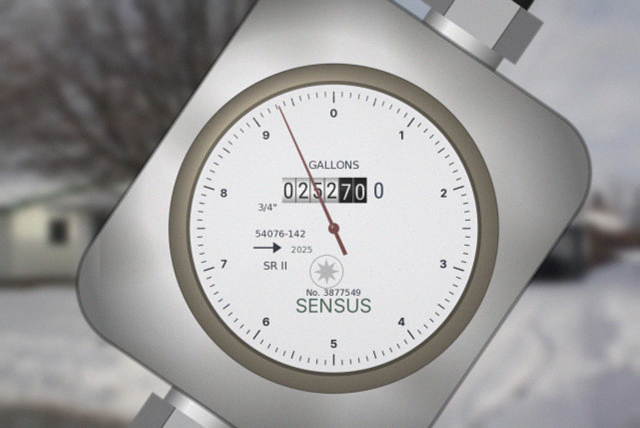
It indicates 252699.3gal
